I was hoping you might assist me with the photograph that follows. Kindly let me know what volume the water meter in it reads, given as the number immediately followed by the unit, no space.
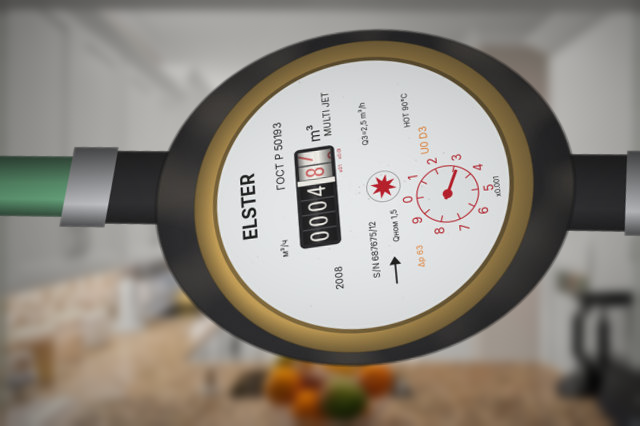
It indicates 4.873m³
